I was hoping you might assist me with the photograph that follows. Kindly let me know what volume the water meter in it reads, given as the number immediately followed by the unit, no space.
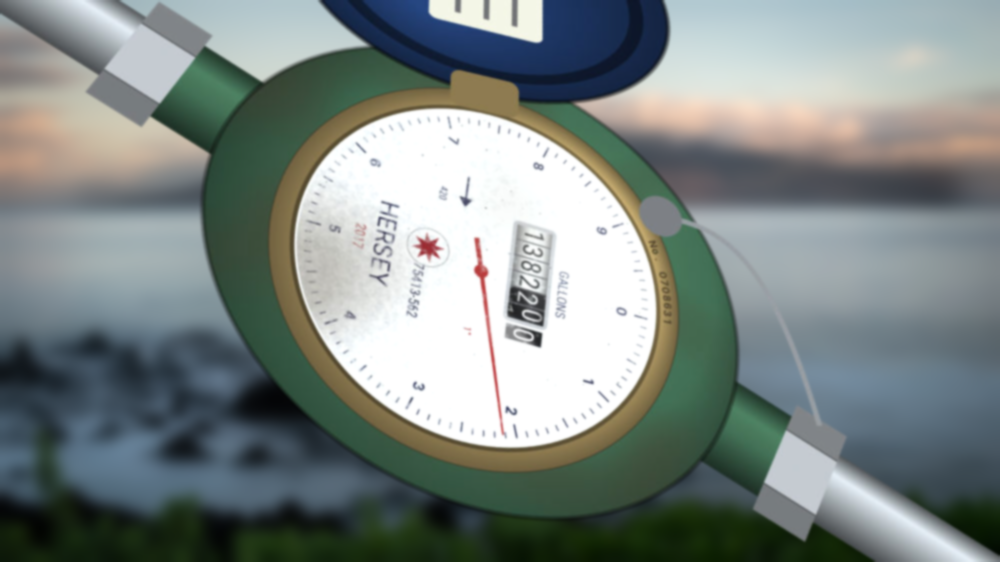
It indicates 1382202.1gal
